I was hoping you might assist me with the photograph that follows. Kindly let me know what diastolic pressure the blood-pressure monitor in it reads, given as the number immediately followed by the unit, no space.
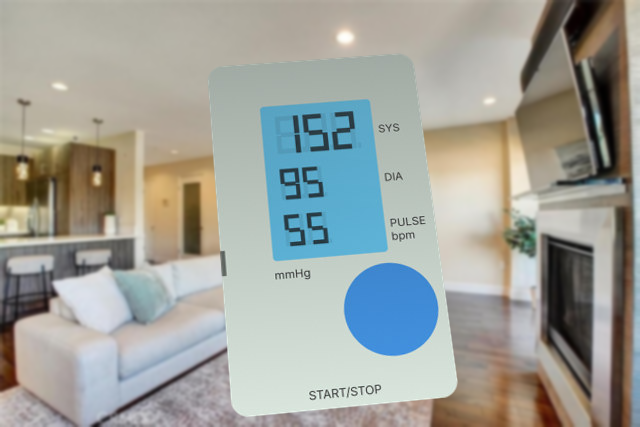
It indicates 95mmHg
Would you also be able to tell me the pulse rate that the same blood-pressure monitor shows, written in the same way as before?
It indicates 55bpm
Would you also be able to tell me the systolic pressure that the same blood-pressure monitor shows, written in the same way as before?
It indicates 152mmHg
